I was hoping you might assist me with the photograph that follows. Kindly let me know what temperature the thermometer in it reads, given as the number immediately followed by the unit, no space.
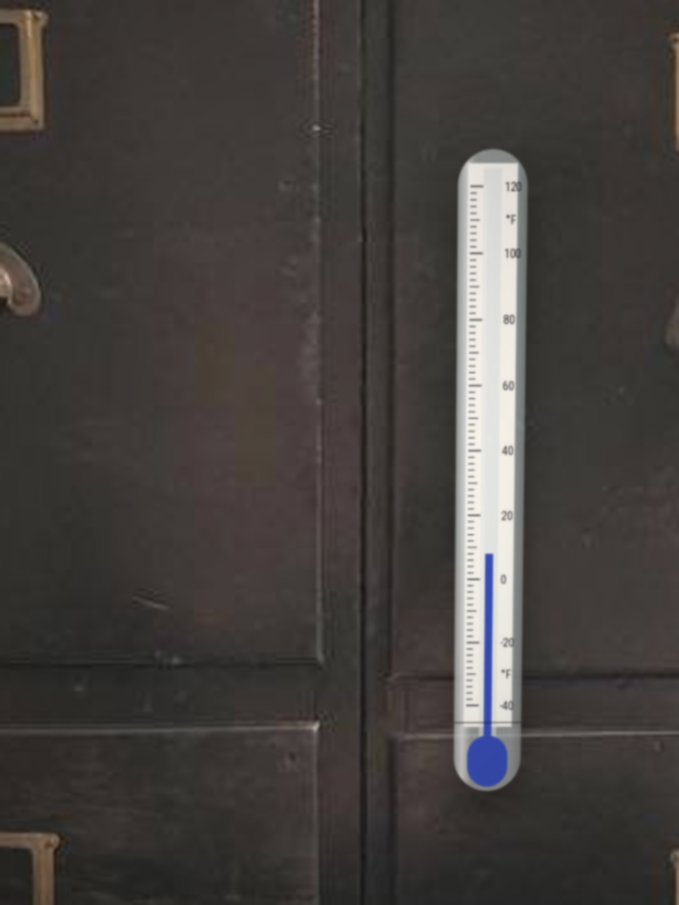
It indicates 8°F
